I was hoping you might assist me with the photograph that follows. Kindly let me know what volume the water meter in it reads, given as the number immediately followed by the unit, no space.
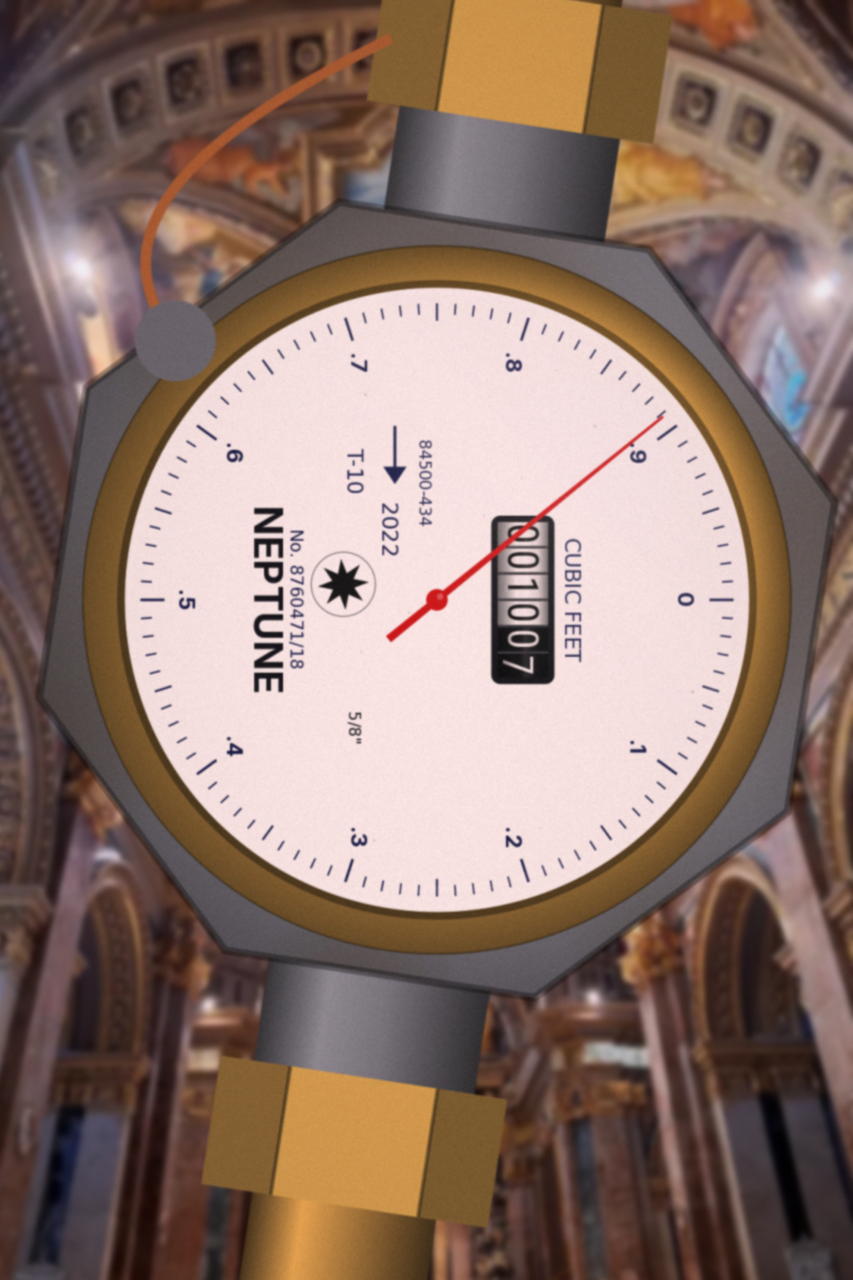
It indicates 1006.89ft³
